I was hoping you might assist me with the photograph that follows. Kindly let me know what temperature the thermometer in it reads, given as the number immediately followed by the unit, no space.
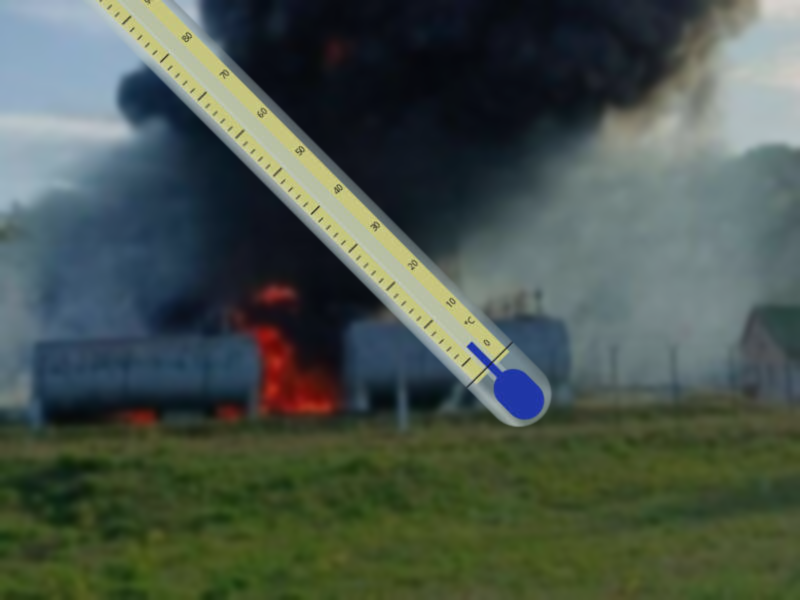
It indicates 2°C
